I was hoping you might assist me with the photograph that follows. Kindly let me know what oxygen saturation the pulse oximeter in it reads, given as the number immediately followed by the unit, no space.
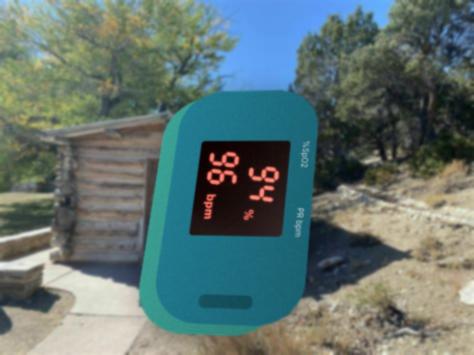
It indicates 94%
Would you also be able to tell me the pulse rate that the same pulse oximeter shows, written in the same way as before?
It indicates 96bpm
